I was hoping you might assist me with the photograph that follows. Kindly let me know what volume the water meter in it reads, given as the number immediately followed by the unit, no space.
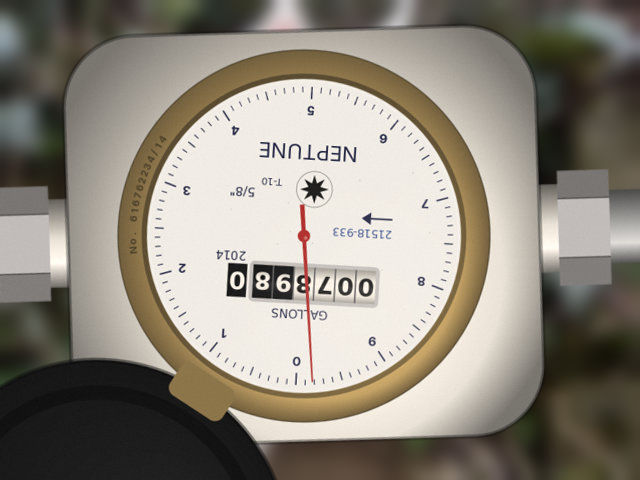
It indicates 78979.8gal
